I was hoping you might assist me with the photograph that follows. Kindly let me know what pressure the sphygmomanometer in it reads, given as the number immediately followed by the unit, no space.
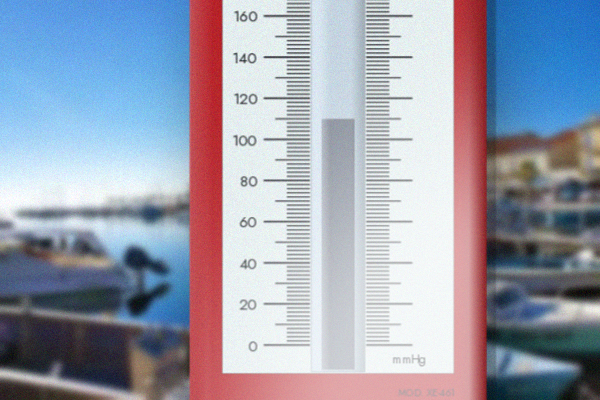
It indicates 110mmHg
